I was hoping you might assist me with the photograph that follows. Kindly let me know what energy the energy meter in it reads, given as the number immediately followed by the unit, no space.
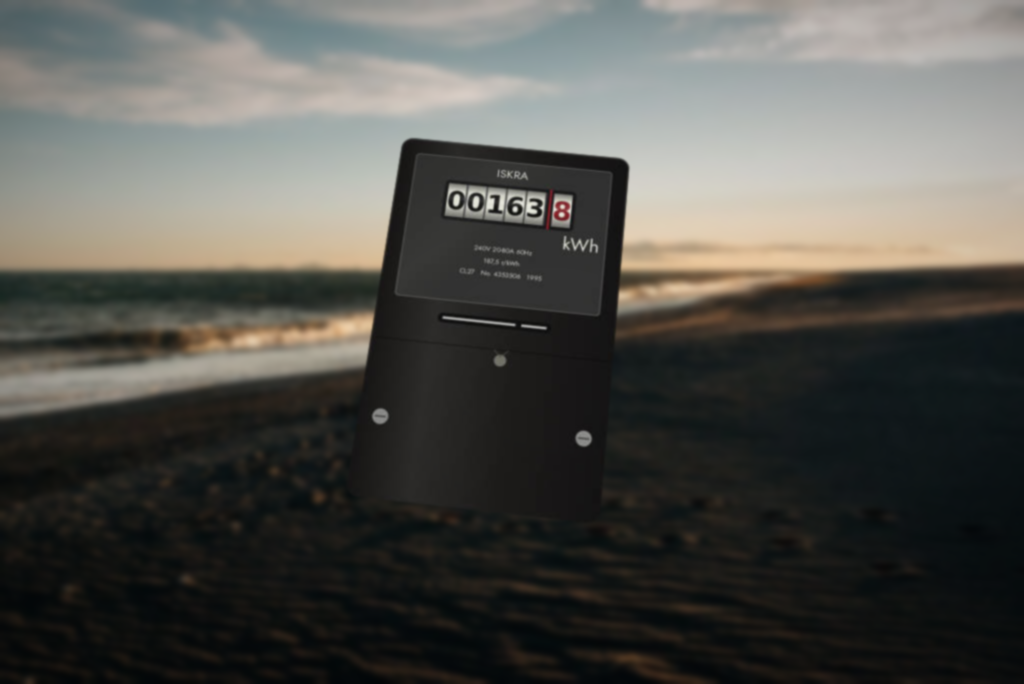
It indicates 163.8kWh
